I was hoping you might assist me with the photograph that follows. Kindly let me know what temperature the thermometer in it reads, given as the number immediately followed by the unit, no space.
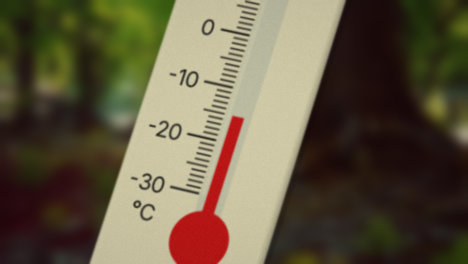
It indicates -15°C
